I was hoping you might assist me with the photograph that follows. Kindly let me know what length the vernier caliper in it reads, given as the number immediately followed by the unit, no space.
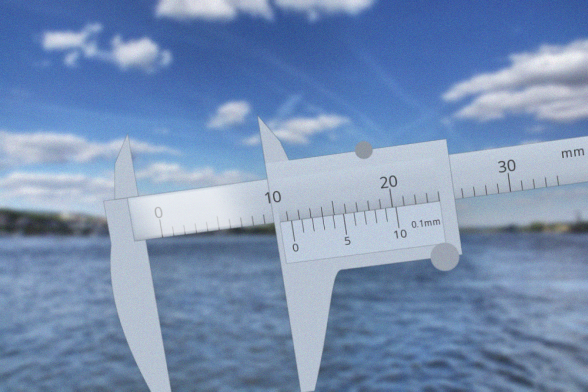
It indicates 11.3mm
